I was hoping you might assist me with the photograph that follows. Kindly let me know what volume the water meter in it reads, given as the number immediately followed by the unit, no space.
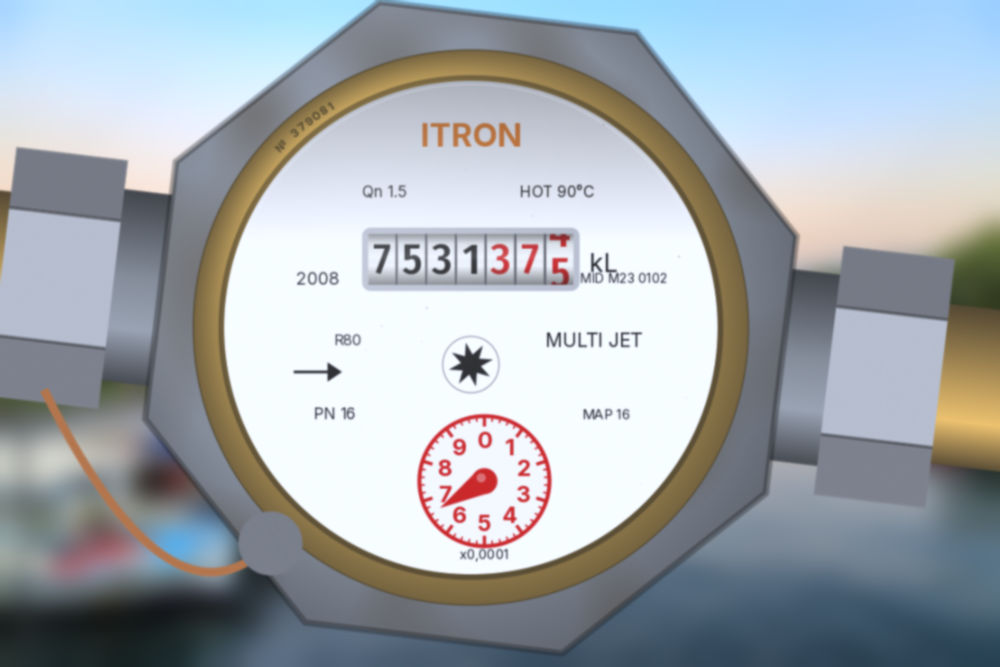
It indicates 7531.3746kL
